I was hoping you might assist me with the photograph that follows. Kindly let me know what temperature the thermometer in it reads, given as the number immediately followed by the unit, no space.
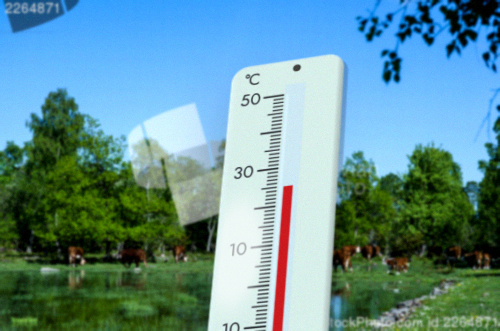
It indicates 25°C
